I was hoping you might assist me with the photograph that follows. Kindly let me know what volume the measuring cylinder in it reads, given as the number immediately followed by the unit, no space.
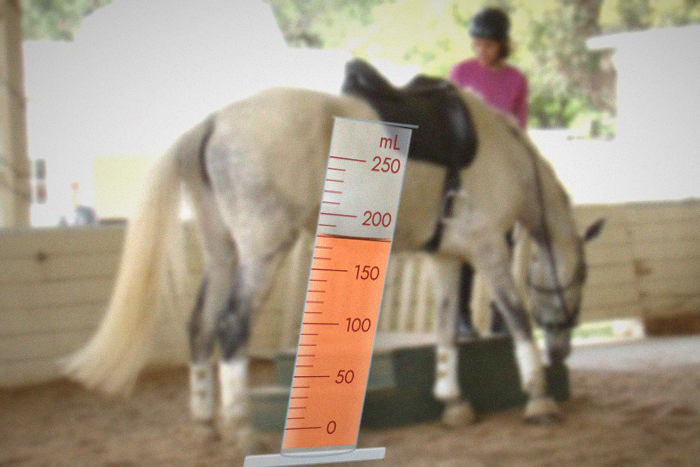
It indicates 180mL
